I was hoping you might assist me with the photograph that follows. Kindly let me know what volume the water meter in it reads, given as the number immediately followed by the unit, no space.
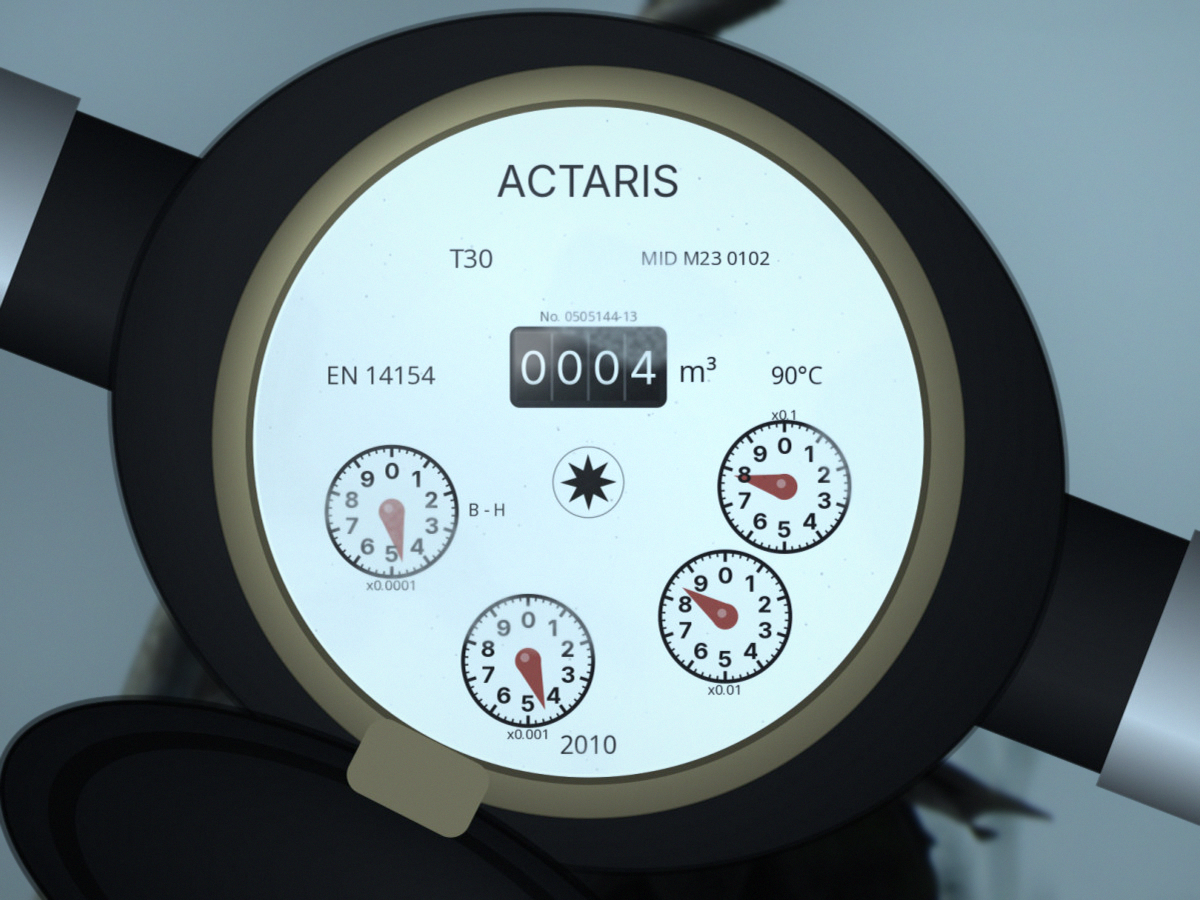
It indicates 4.7844m³
